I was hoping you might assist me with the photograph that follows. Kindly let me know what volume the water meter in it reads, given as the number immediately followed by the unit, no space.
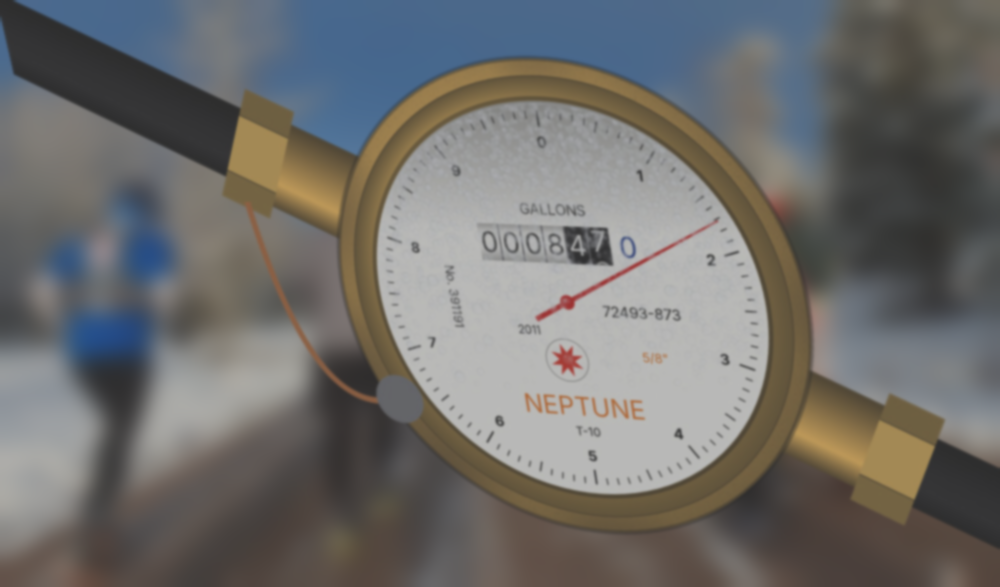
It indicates 8471.7gal
